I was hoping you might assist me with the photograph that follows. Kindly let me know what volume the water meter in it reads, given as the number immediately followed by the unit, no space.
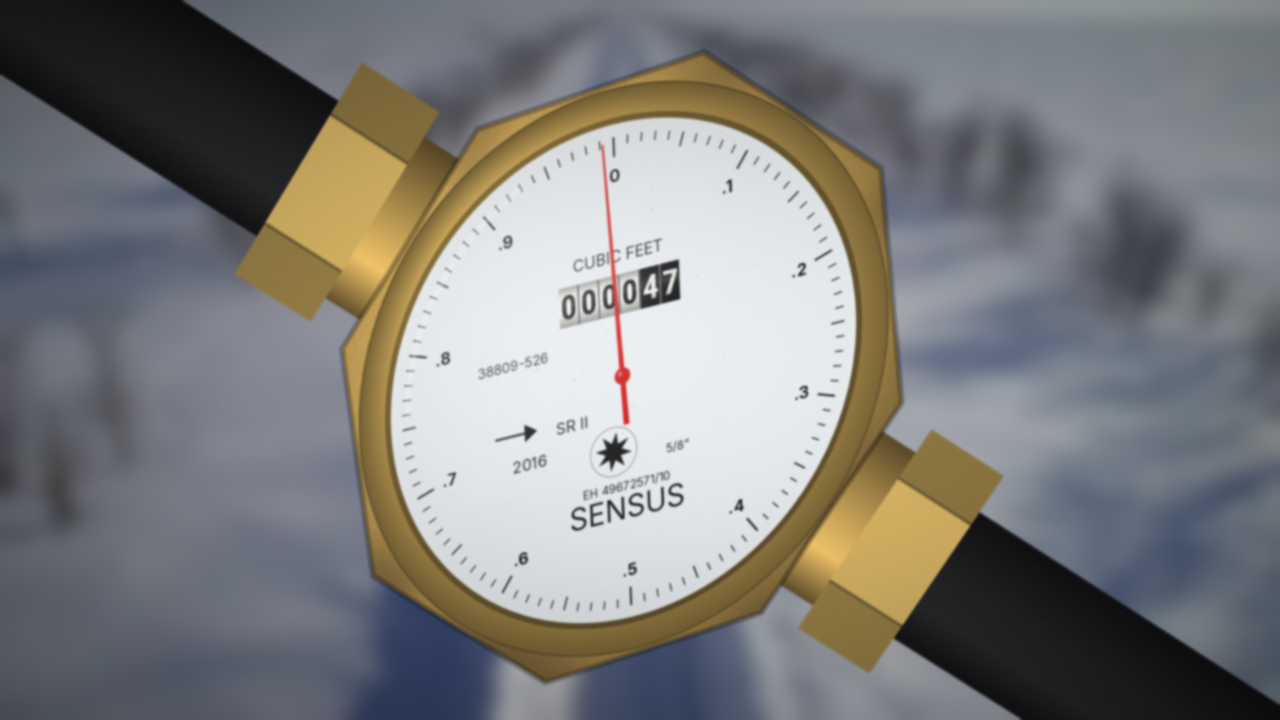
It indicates 46.99ft³
